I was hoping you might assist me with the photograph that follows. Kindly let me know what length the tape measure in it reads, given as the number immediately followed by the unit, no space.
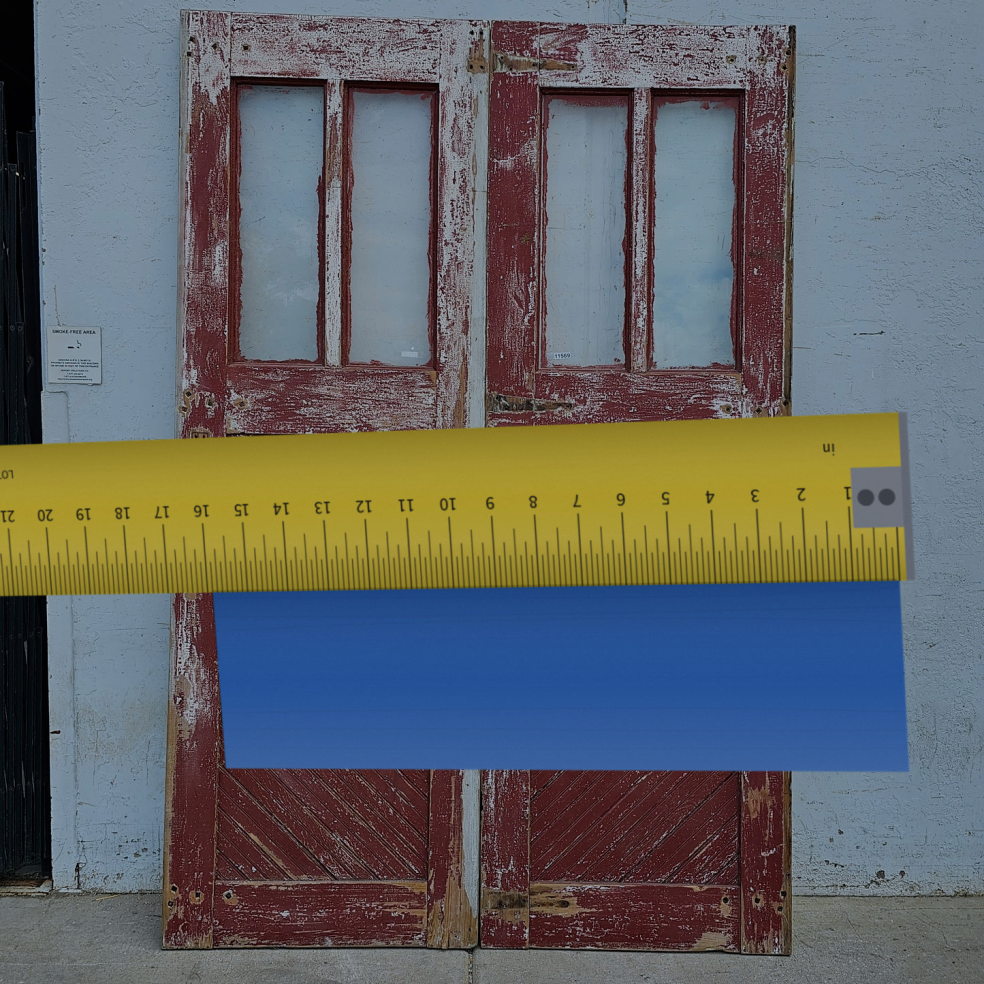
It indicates 15.875in
